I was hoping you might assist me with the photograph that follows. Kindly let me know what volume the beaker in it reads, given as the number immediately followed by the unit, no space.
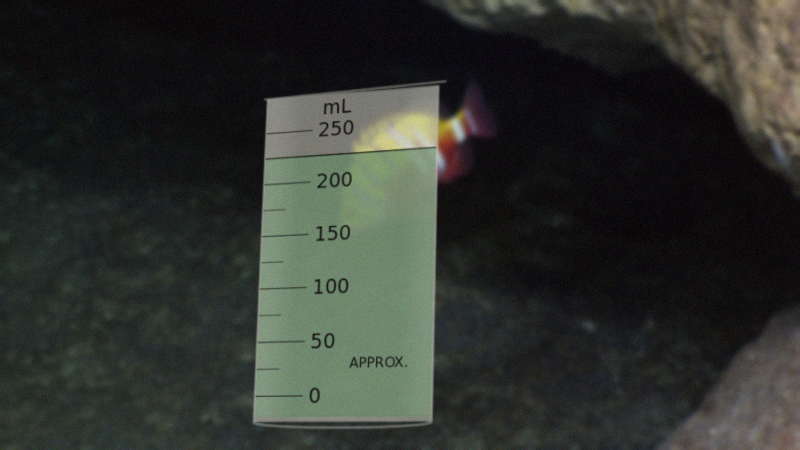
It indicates 225mL
